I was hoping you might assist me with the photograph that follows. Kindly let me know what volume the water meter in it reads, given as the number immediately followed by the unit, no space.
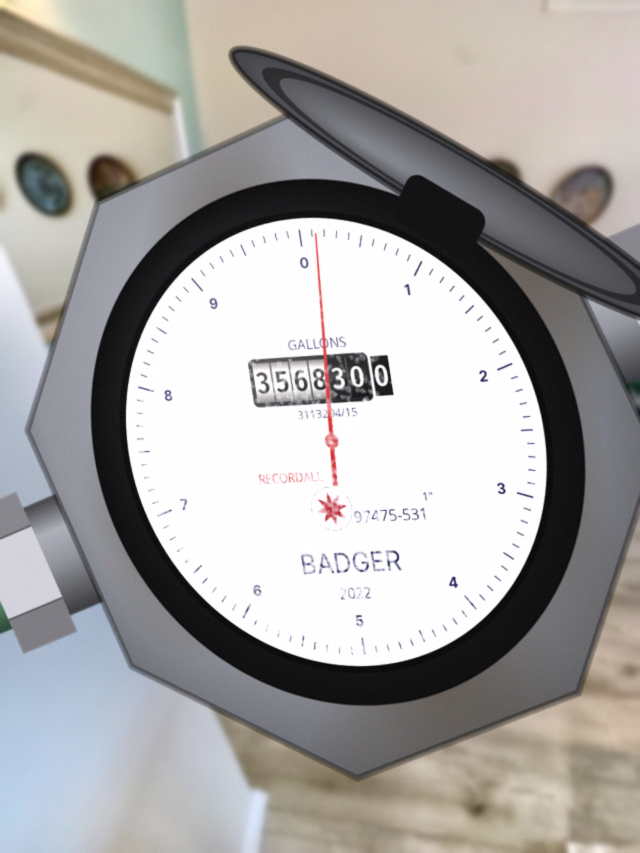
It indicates 3568300.1gal
